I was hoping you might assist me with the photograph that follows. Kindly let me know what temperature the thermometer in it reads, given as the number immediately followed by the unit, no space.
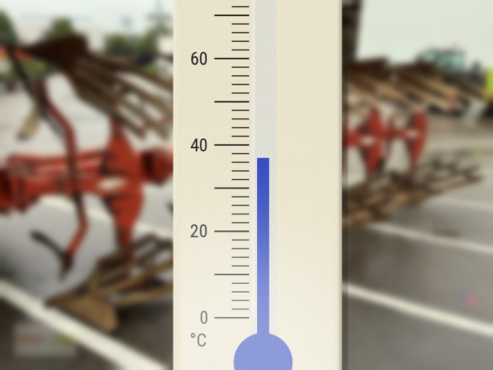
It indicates 37°C
